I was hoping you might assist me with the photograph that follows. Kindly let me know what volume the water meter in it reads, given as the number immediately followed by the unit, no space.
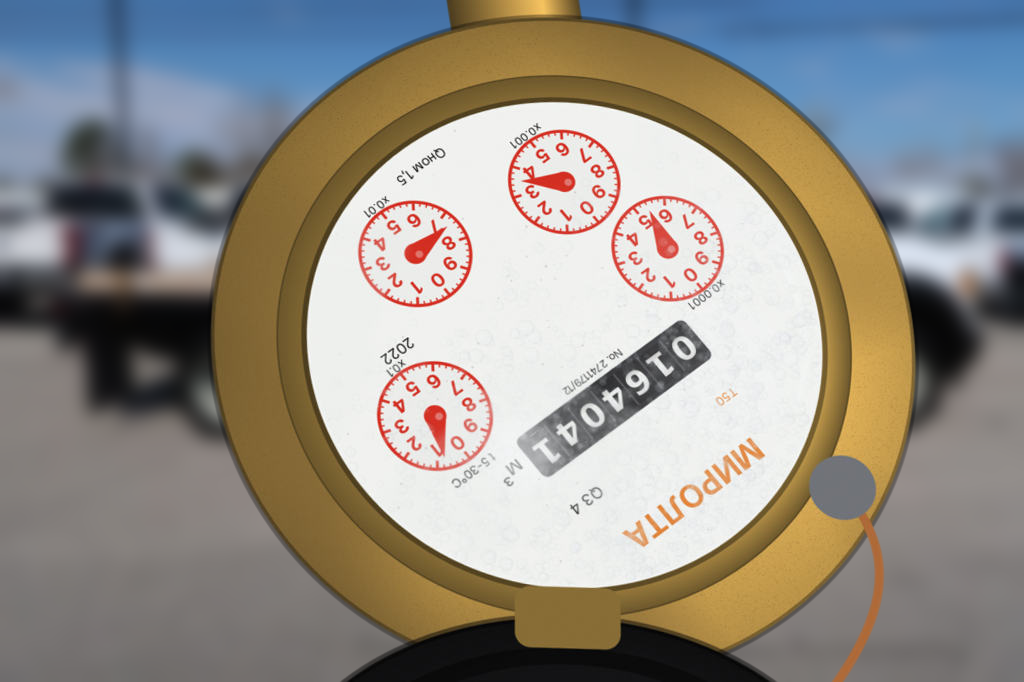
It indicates 164041.0735m³
